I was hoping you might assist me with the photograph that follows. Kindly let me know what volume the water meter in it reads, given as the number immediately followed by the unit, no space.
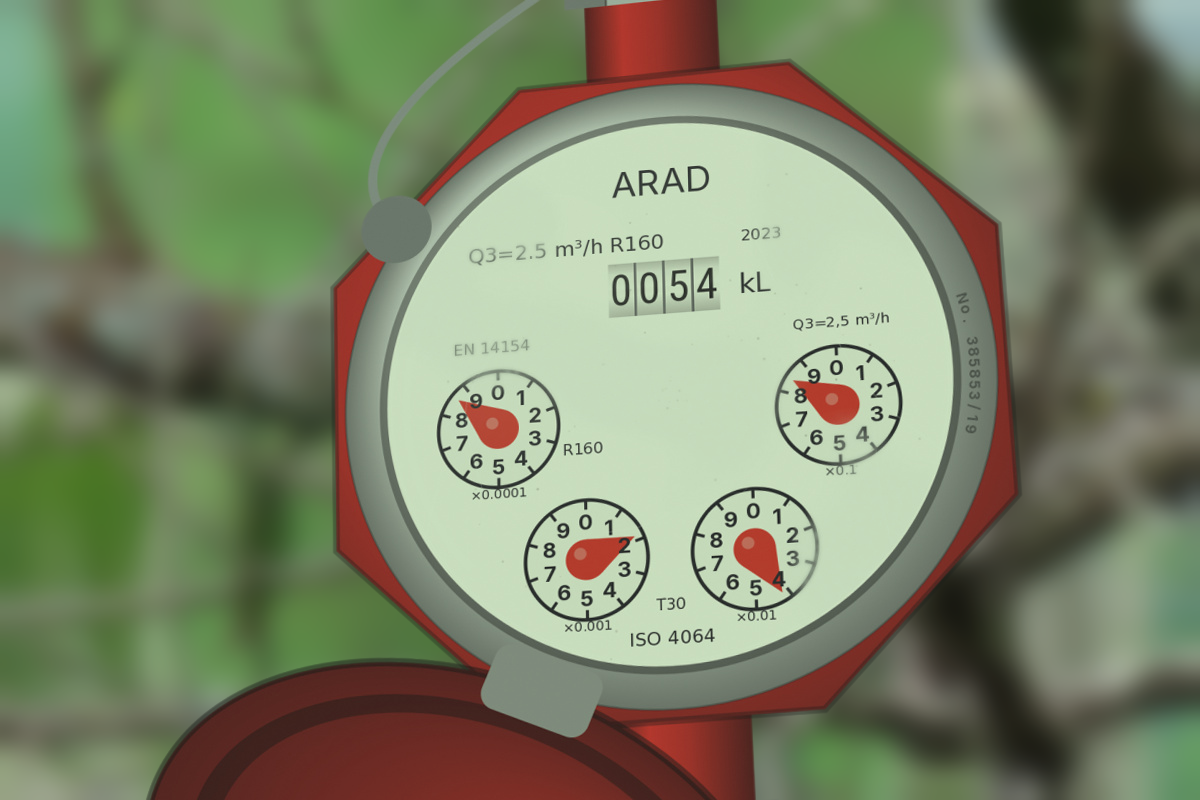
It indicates 54.8418kL
